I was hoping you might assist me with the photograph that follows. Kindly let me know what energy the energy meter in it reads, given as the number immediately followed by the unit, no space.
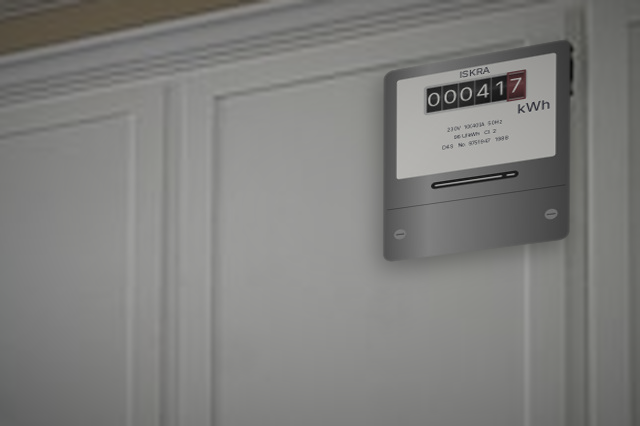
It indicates 41.7kWh
